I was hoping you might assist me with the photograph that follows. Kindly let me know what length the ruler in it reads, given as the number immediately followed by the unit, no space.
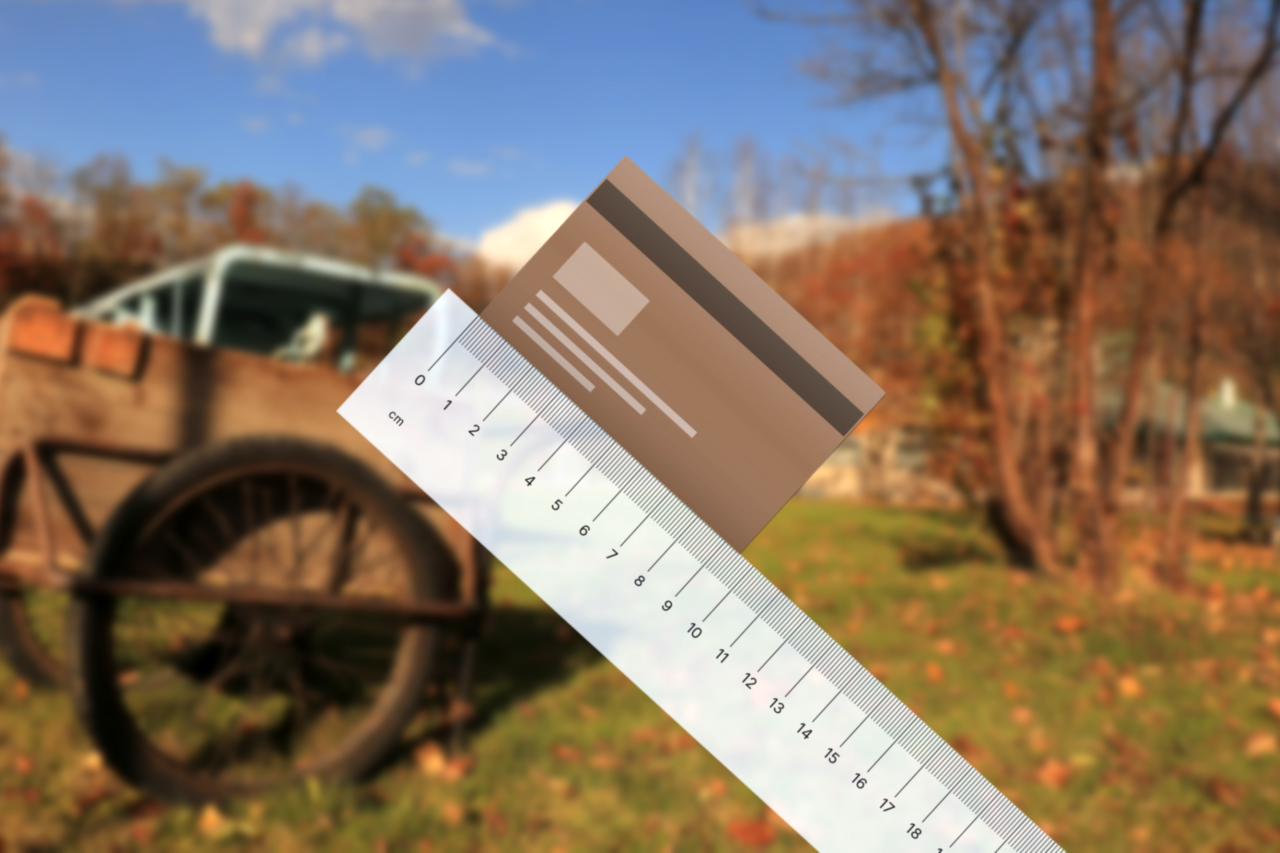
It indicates 9.5cm
